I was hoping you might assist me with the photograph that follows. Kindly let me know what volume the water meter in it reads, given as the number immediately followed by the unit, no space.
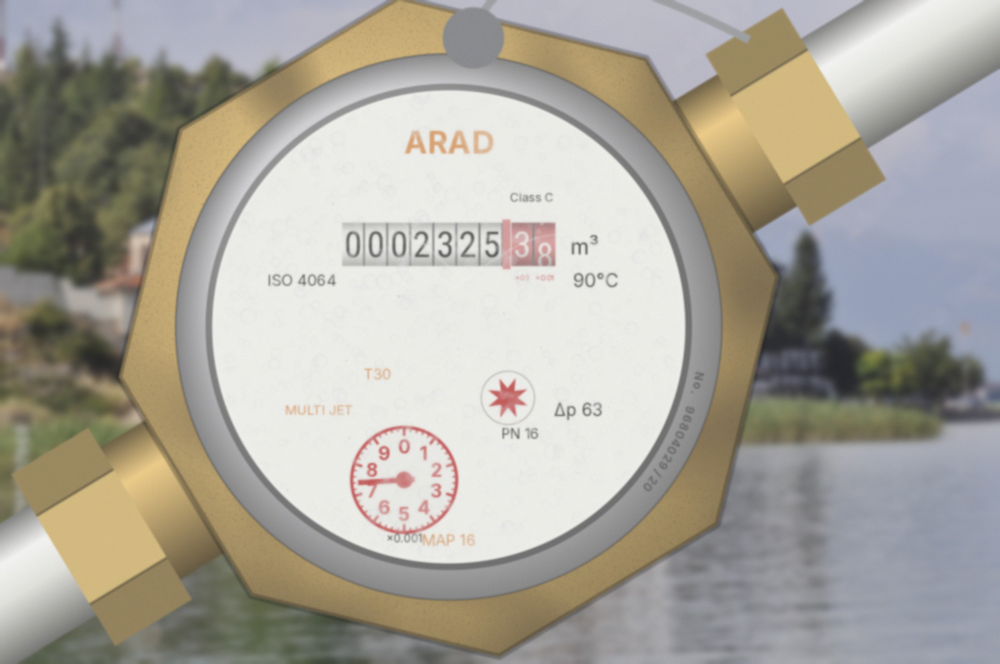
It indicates 2325.377m³
